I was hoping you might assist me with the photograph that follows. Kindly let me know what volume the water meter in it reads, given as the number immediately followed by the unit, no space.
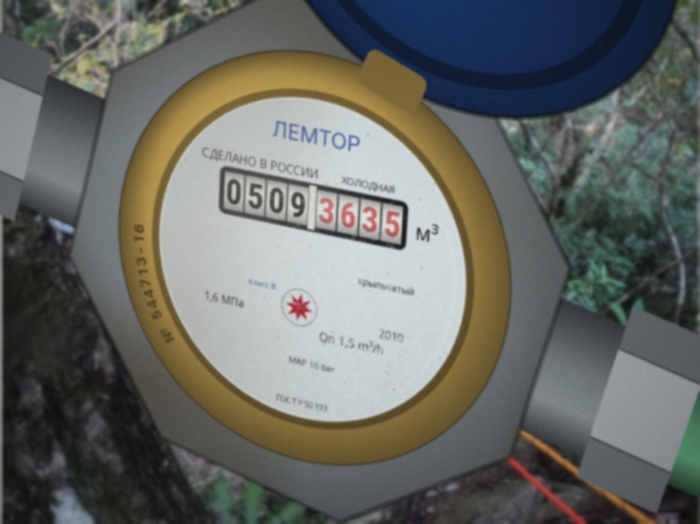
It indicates 509.3635m³
